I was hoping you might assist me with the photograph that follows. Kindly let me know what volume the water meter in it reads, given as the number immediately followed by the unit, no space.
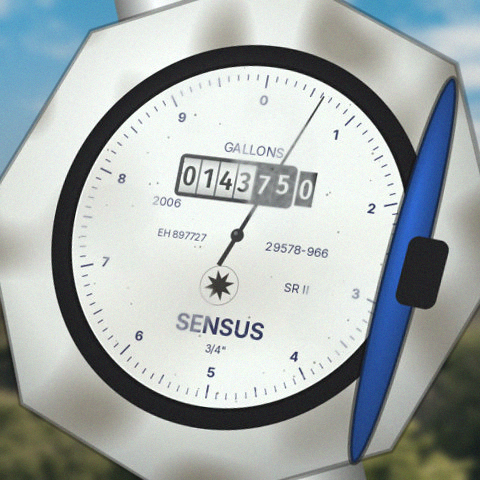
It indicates 143750.6gal
